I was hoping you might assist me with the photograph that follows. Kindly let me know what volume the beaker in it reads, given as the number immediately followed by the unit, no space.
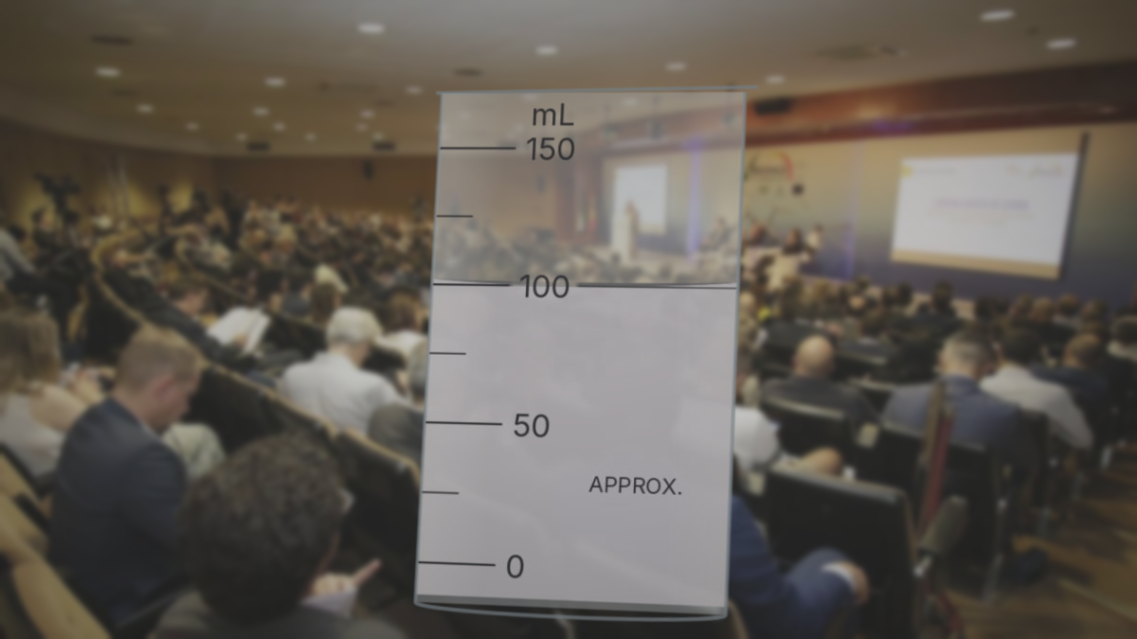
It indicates 100mL
